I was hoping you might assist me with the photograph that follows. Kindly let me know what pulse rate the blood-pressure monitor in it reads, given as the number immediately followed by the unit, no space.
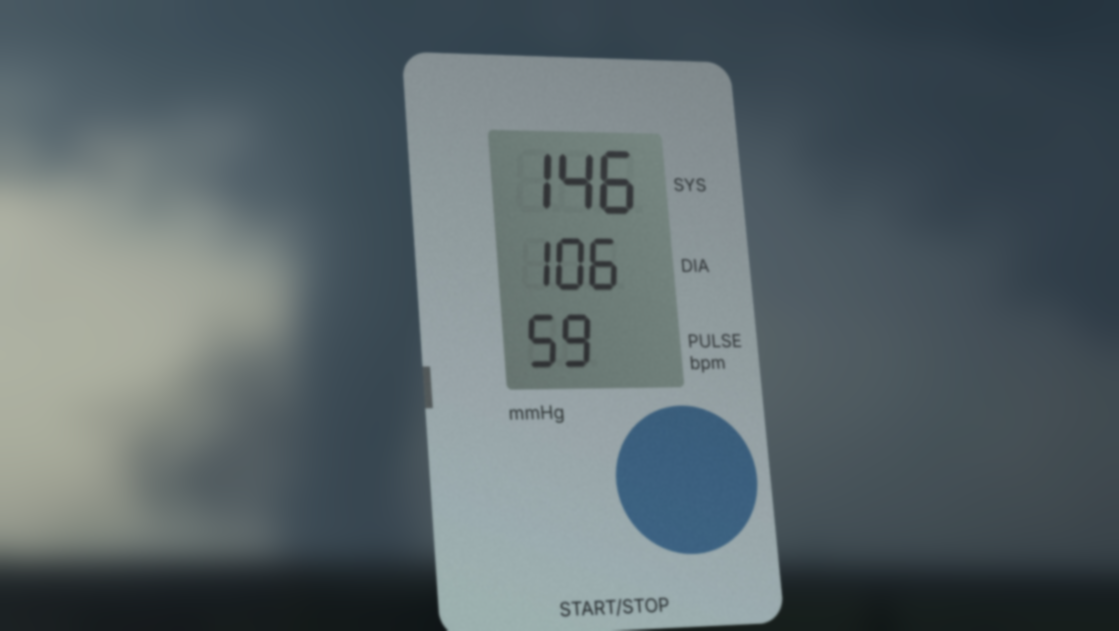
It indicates 59bpm
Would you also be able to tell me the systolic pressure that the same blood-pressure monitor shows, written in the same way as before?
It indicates 146mmHg
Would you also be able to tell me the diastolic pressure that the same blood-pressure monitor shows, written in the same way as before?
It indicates 106mmHg
